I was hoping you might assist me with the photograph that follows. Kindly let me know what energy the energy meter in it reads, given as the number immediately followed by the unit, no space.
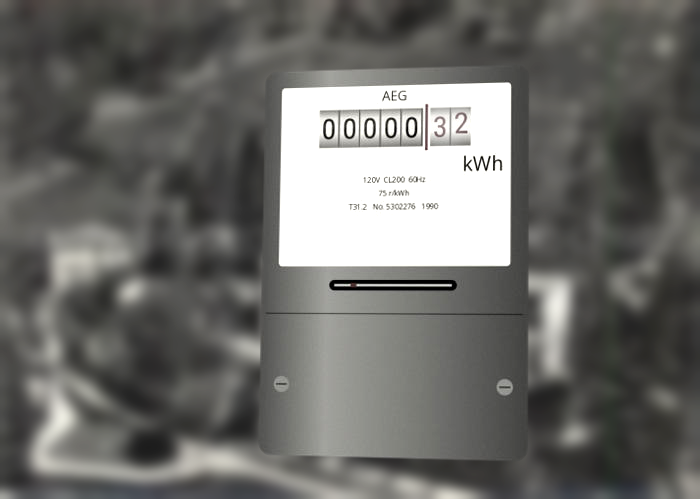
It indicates 0.32kWh
